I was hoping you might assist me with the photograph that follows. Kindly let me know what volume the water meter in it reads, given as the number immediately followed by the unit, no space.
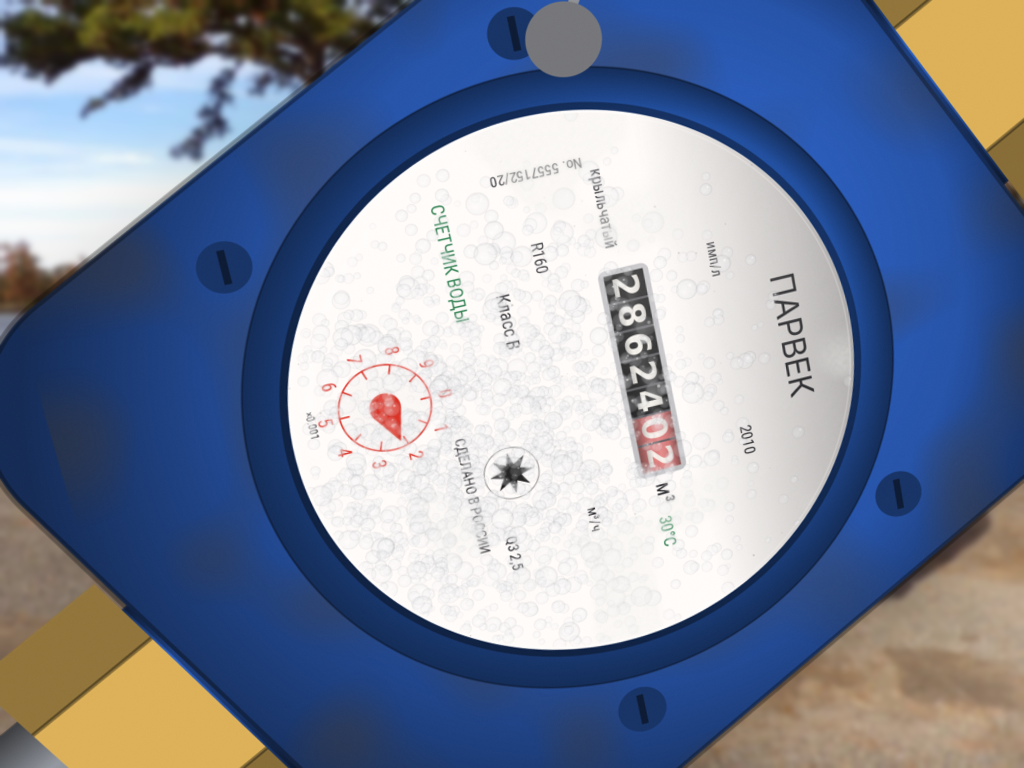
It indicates 28624.022m³
